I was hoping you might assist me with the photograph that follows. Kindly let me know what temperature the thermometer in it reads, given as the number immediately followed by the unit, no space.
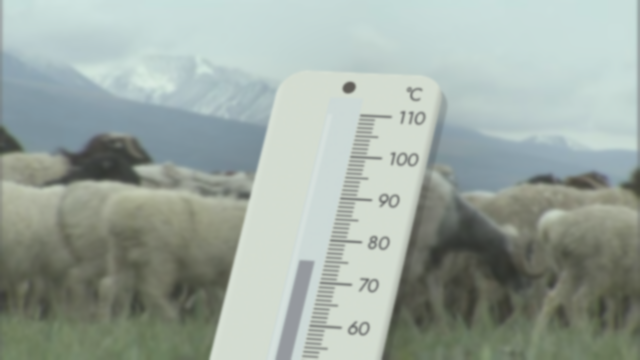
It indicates 75°C
